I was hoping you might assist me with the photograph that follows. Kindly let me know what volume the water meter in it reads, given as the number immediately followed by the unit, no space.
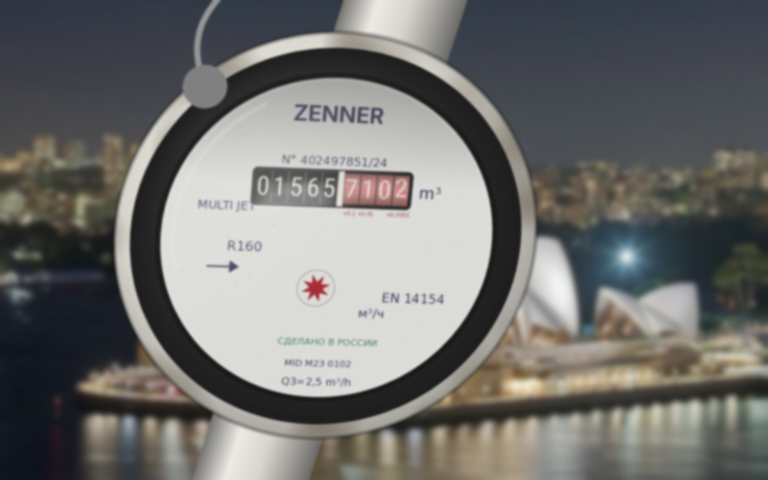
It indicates 1565.7102m³
